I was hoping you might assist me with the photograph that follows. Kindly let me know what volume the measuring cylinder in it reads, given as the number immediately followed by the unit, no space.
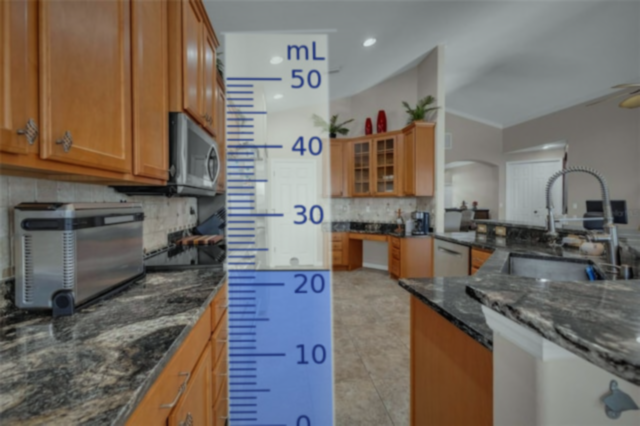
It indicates 22mL
